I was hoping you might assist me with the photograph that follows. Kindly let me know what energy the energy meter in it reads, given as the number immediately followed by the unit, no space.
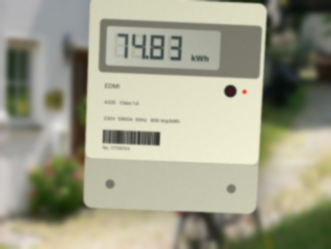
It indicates 74.83kWh
